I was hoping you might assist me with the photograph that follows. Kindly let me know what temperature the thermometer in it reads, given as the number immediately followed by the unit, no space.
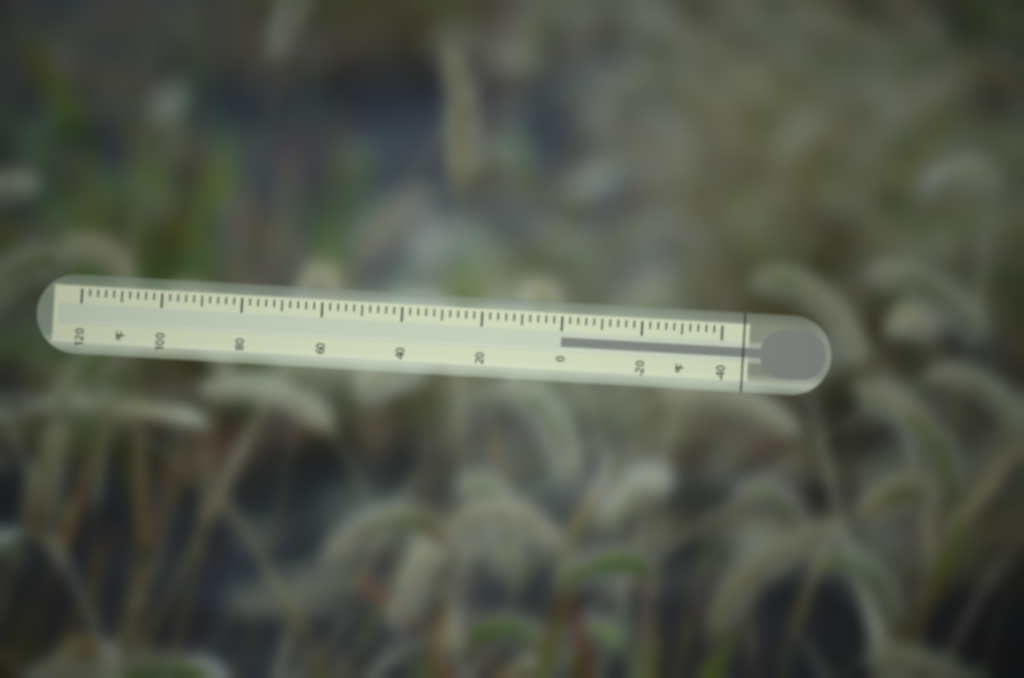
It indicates 0°F
